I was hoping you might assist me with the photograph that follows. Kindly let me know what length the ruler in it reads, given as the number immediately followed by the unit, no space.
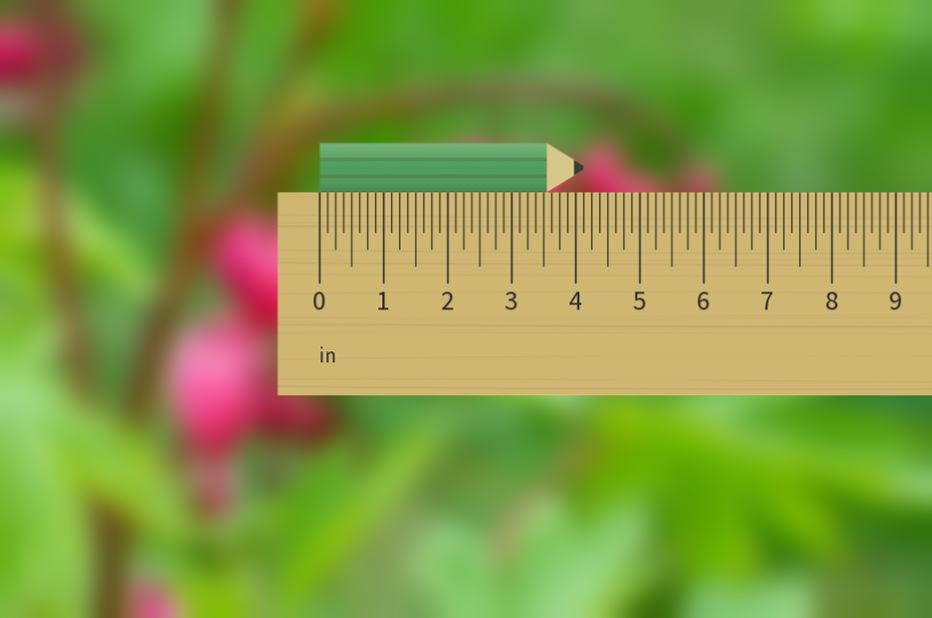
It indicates 4.125in
